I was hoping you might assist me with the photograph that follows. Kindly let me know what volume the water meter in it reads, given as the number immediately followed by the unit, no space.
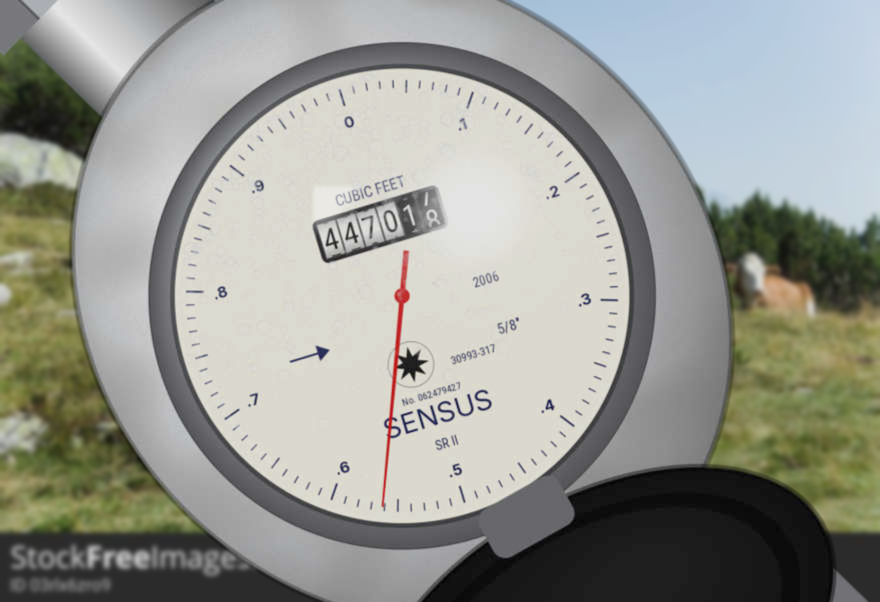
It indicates 447017.56ft³
